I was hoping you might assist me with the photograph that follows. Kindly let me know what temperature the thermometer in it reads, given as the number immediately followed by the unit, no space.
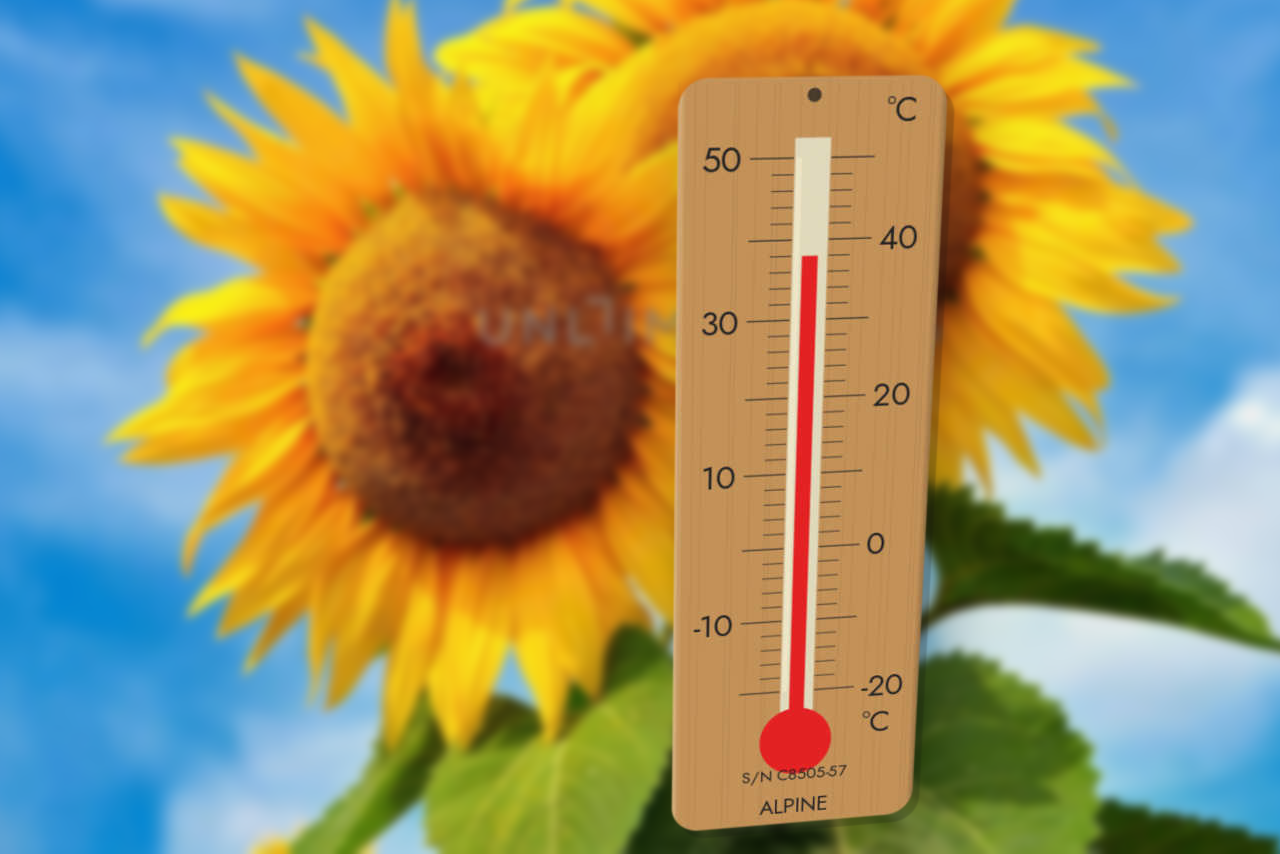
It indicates 38°C
